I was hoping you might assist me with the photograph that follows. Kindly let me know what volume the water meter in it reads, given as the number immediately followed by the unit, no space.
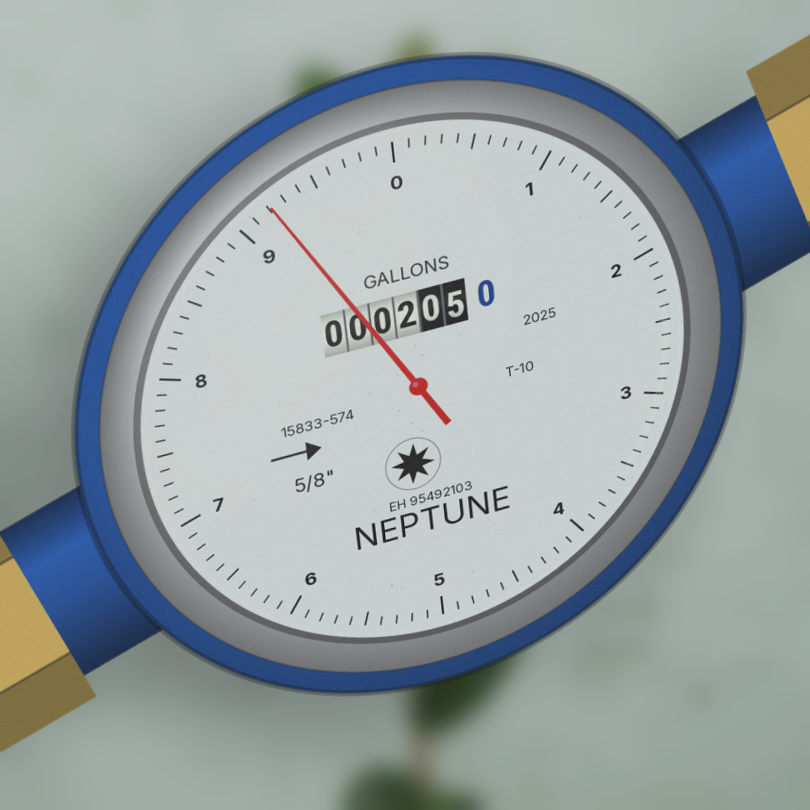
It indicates 2049.2gal
